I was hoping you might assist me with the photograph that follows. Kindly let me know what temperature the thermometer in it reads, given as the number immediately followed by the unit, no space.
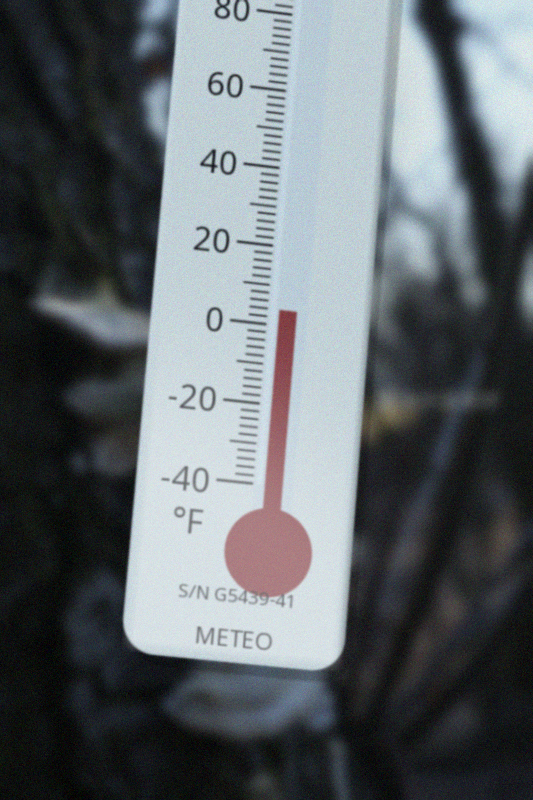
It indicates 4°F
